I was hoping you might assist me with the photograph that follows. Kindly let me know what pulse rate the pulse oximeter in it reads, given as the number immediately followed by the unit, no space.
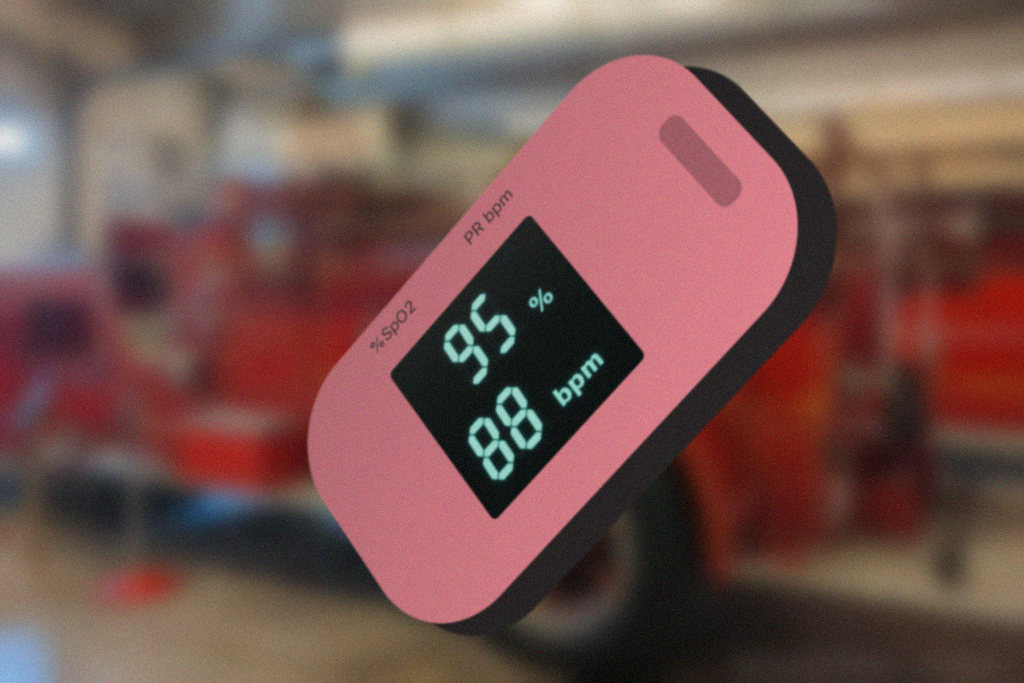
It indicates 88bpm
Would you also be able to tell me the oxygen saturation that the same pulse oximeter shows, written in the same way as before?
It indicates 95%
